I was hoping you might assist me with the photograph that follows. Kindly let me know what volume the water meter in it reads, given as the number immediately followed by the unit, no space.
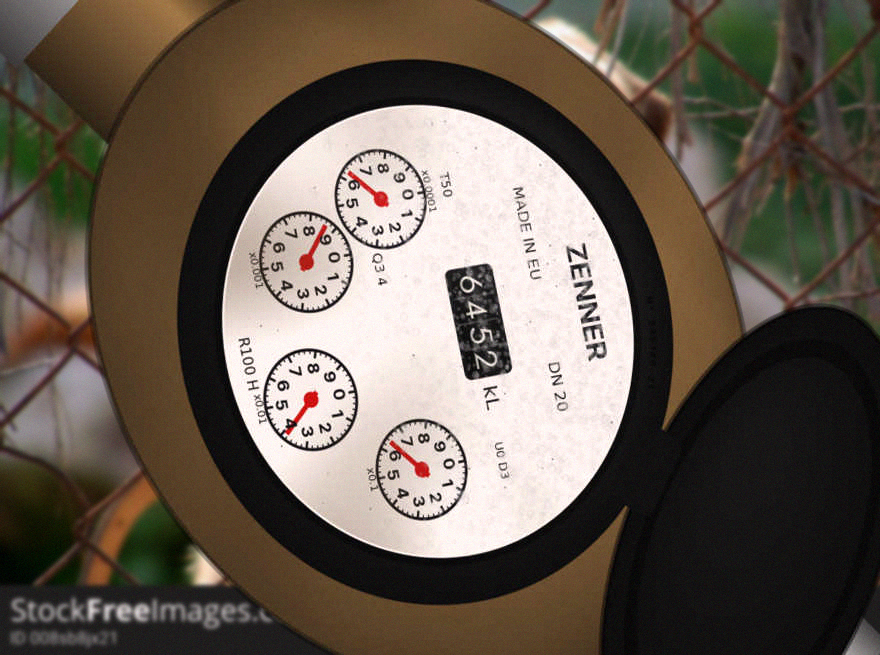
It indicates 6452.6386kL
